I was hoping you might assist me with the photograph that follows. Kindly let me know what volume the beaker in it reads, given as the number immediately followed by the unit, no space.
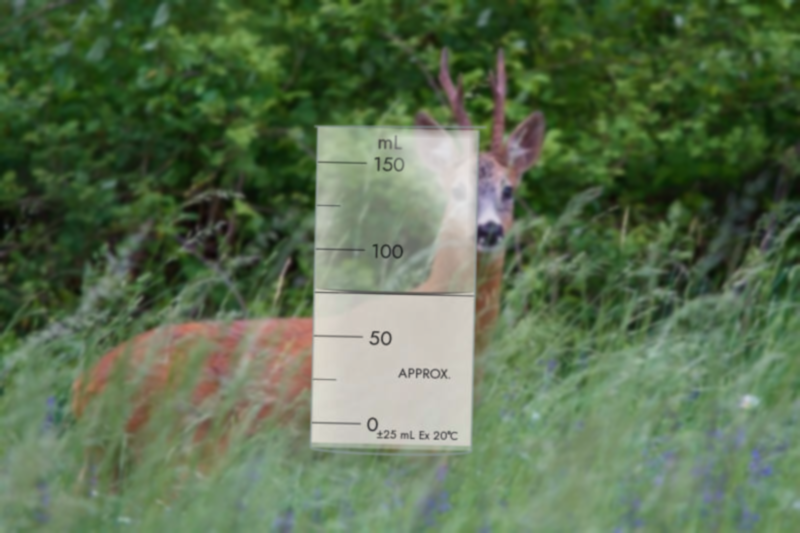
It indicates 75mL
